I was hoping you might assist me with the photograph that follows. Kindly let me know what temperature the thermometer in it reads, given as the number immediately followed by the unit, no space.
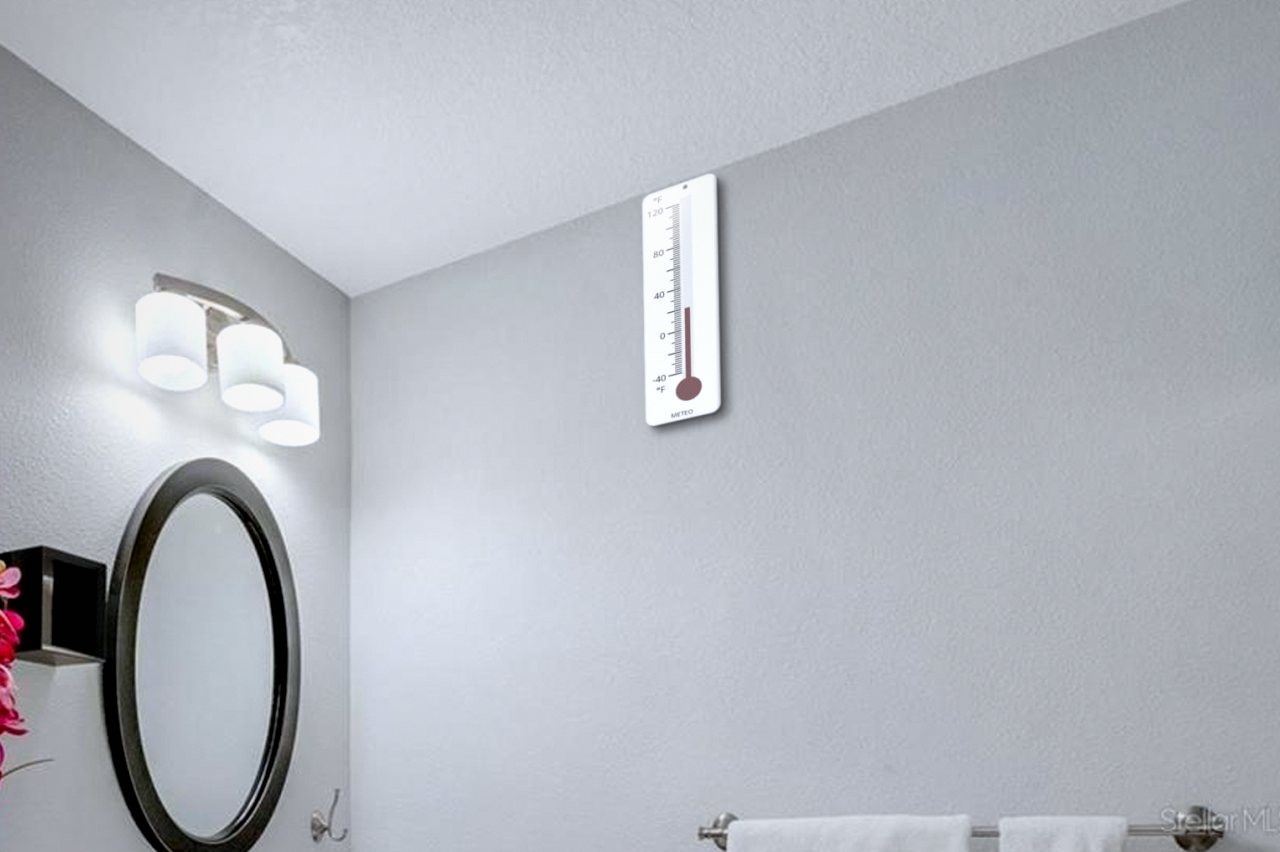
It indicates 20°F
